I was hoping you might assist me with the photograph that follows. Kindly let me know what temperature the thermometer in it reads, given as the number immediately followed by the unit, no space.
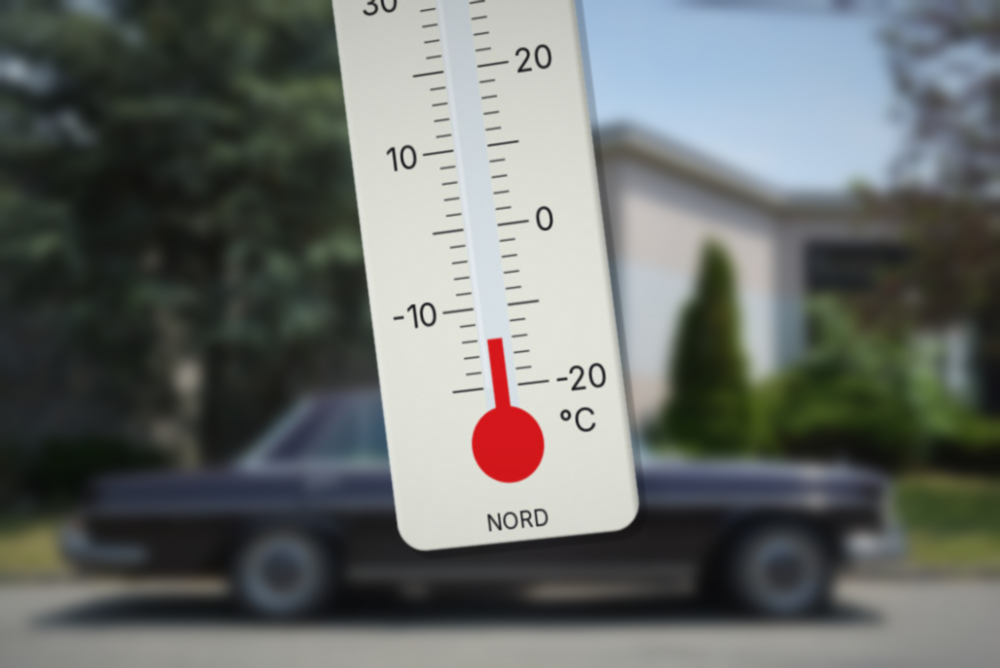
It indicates -14°C
